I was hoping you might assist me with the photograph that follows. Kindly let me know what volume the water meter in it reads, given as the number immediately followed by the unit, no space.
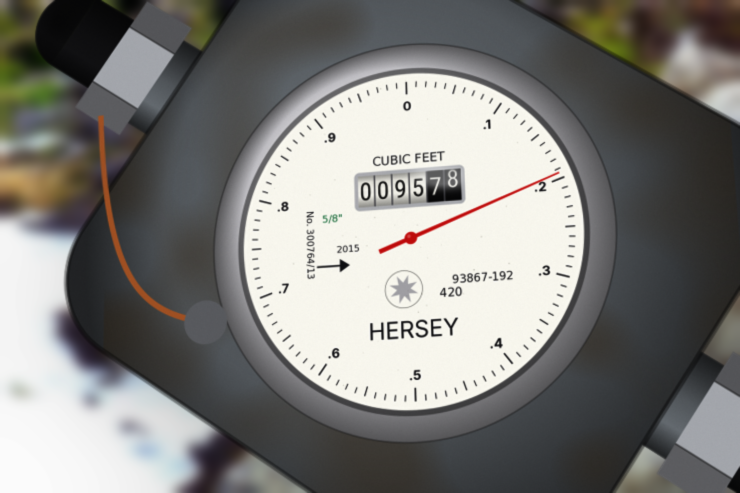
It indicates 9578.19ft³
